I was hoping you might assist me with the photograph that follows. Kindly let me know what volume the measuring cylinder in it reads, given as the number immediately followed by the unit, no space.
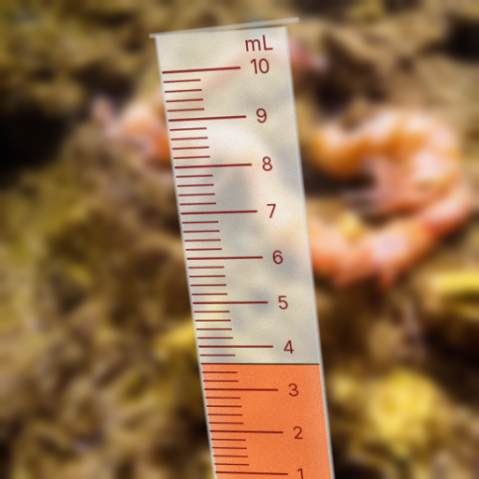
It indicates 3.6mL
